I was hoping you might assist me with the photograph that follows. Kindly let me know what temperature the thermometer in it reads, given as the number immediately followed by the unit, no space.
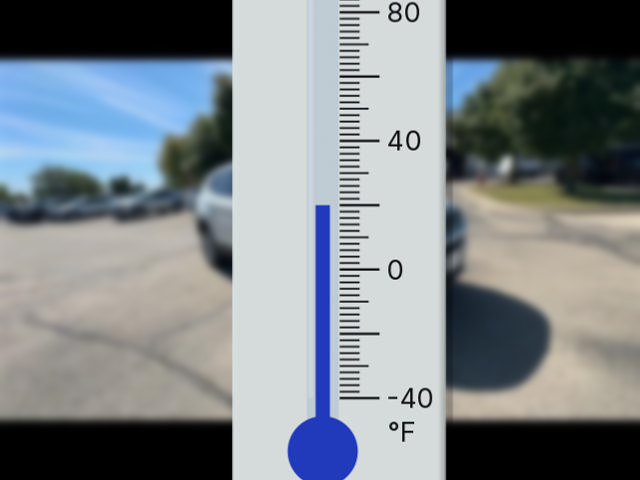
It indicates 20°F
